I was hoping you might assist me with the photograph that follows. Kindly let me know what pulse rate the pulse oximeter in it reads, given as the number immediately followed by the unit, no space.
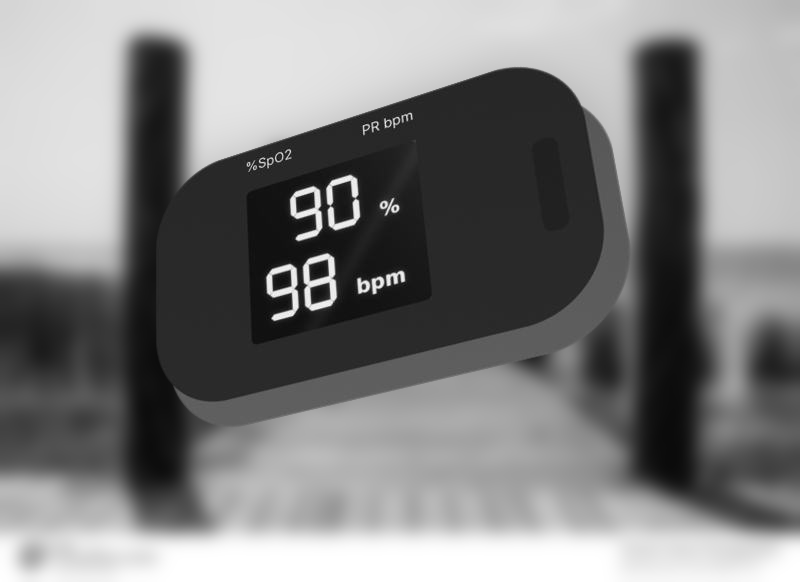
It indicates 98bpm
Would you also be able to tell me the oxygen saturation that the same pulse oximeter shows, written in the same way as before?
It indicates 90%
